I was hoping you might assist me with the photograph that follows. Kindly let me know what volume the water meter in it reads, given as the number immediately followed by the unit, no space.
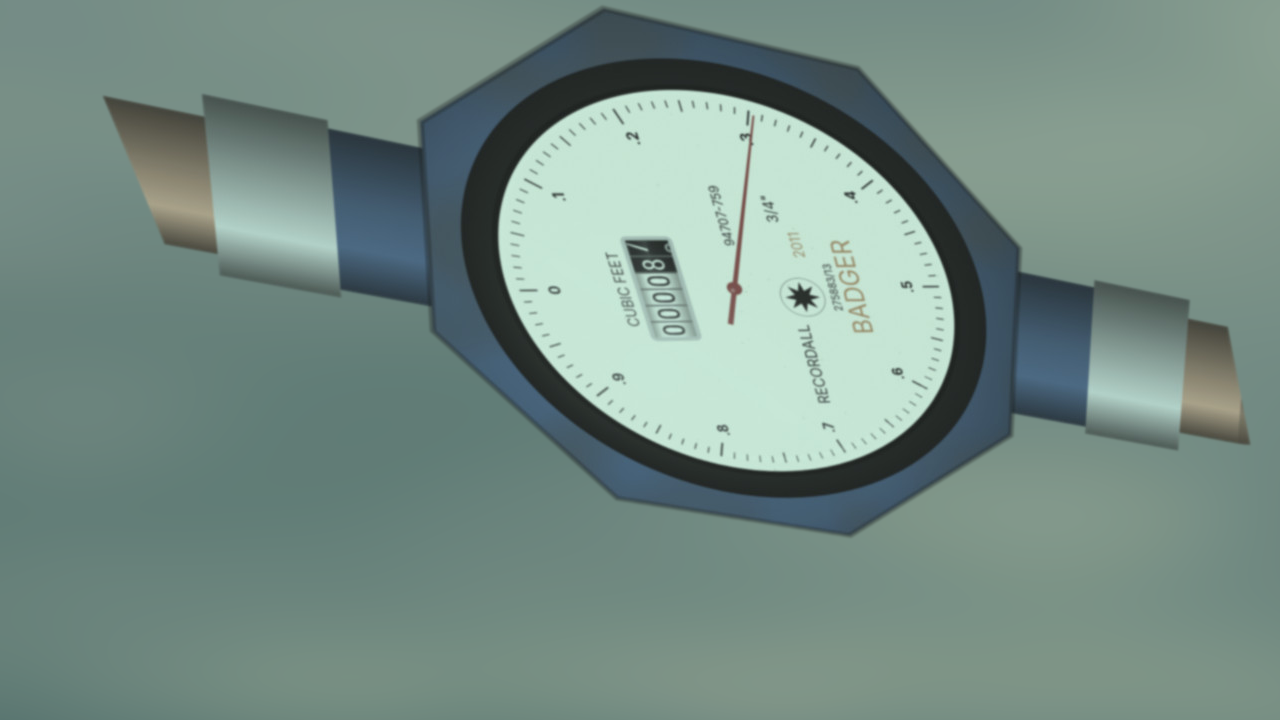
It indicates 87.30ft³
